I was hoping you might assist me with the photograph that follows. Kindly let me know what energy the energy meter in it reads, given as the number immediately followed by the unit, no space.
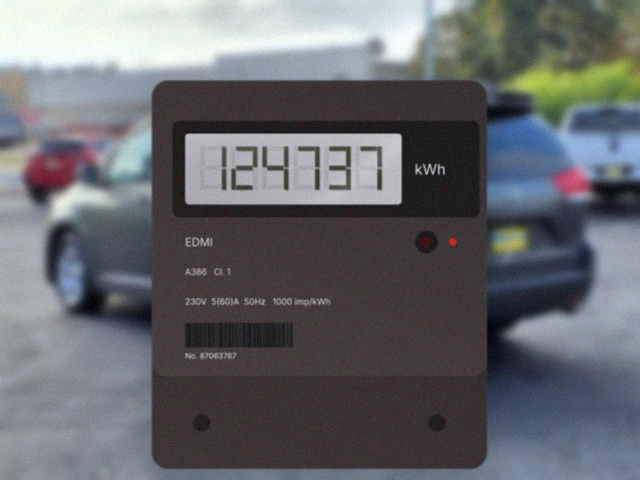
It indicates 124737kWh
